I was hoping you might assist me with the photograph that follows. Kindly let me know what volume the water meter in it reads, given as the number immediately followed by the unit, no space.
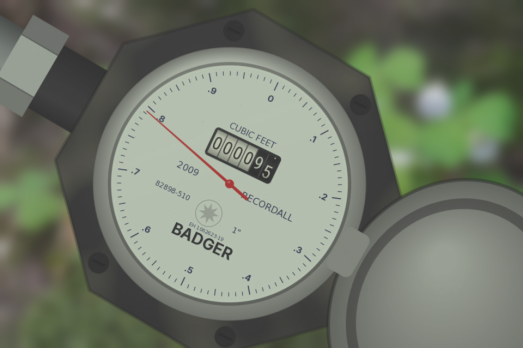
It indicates 94.79ft³
